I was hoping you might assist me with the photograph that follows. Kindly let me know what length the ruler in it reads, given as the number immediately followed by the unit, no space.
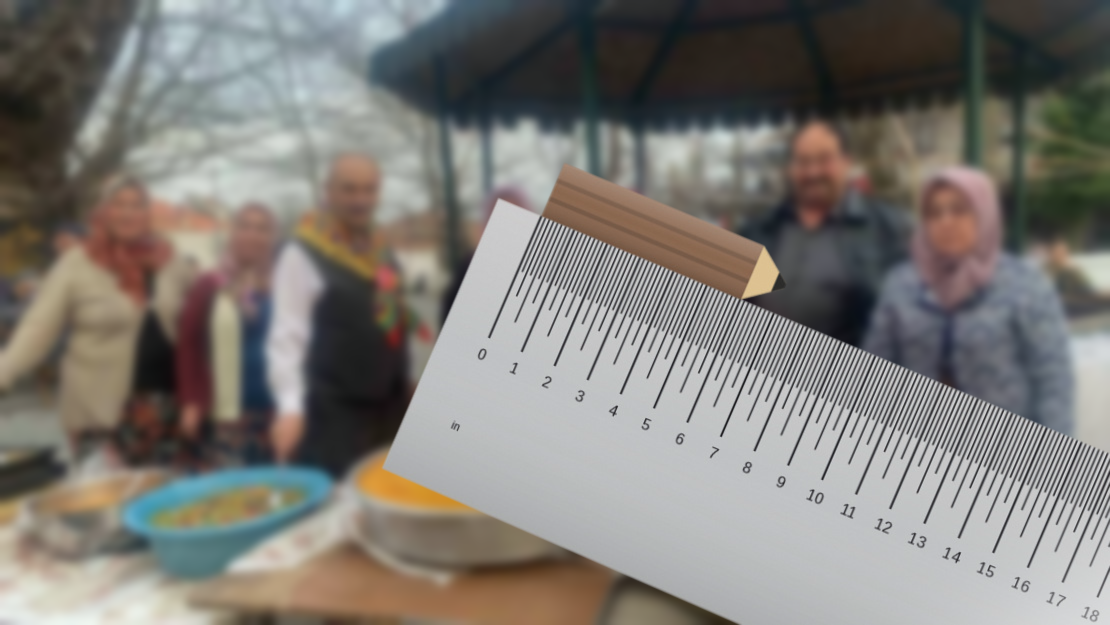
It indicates 7in
